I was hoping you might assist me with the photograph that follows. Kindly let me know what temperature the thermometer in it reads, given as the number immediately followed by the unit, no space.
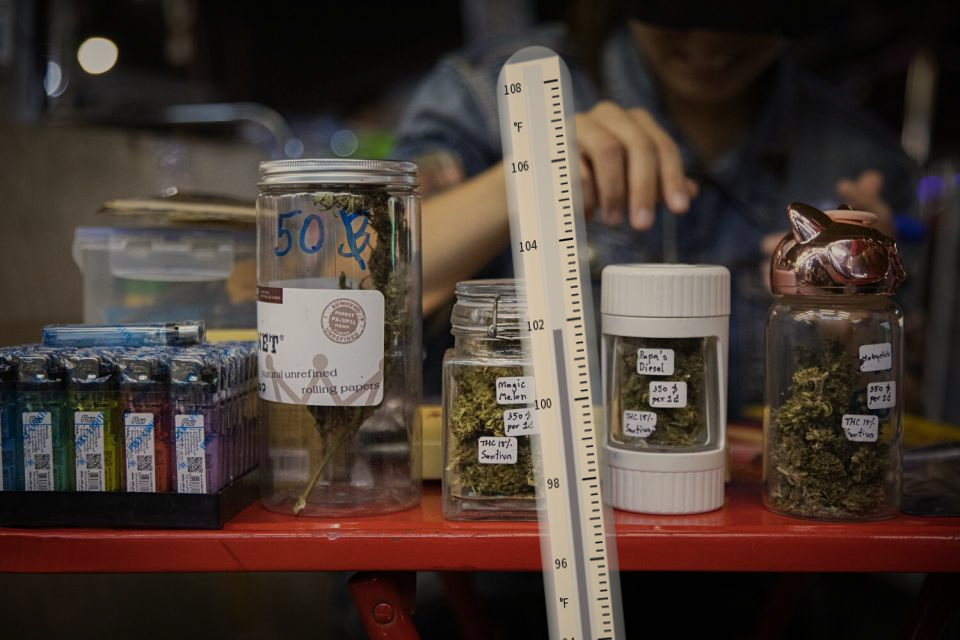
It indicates 101.8°F
